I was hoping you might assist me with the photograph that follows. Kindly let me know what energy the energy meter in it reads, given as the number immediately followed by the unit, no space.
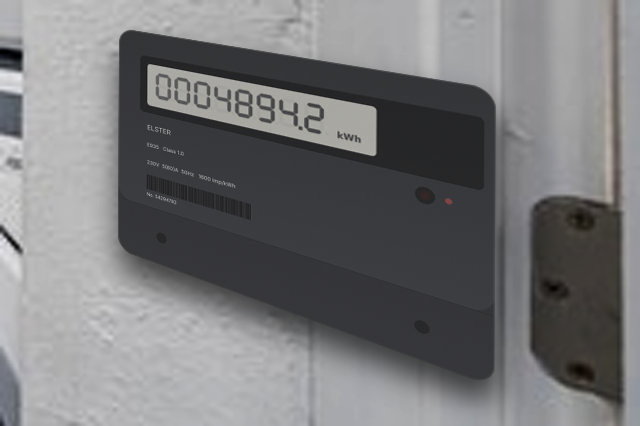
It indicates 4894.2kWh
